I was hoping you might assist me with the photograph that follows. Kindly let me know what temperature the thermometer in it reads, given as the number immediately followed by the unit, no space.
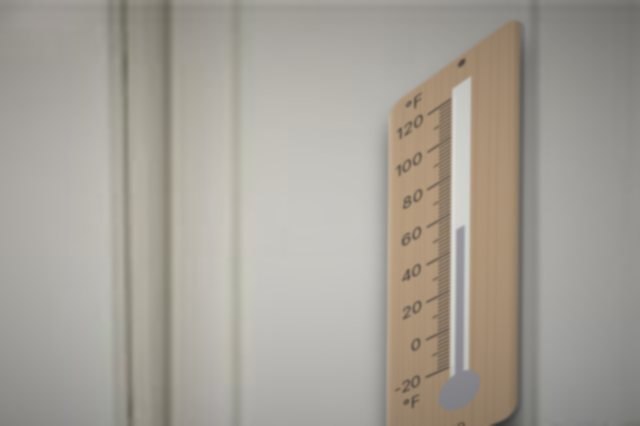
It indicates 50°F
